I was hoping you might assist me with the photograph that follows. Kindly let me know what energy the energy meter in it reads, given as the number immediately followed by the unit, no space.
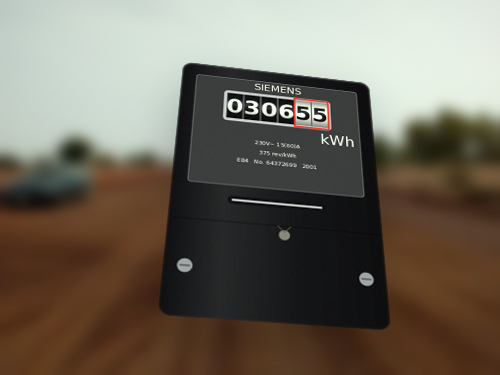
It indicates 306.55kWh
